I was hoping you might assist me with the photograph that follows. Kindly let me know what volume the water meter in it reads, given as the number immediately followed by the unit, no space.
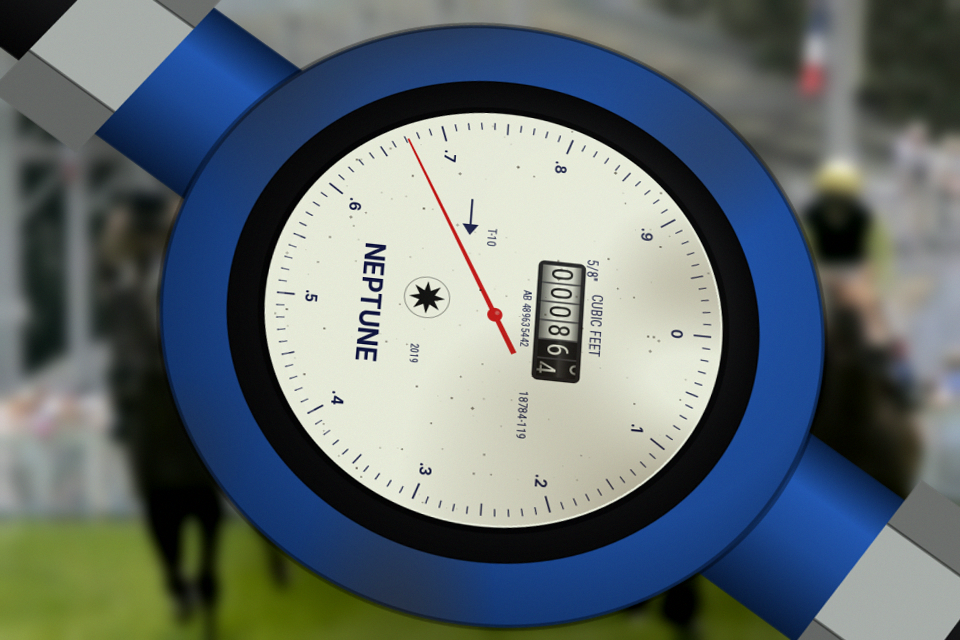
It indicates 863.67ft³
